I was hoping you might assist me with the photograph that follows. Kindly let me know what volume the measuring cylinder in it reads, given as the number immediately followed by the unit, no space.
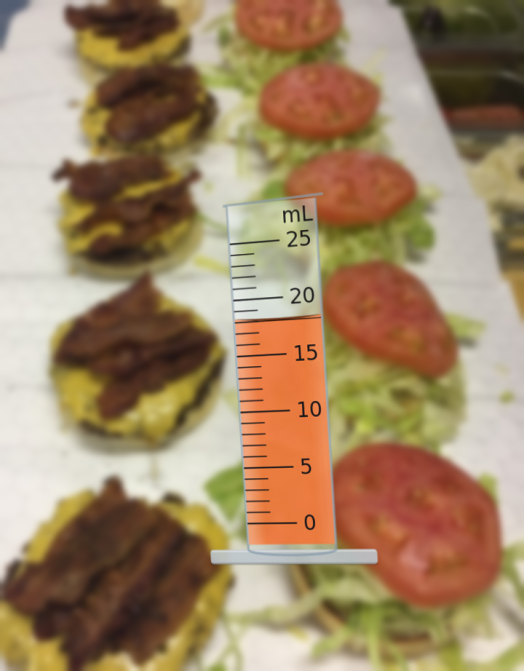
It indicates 18mL
